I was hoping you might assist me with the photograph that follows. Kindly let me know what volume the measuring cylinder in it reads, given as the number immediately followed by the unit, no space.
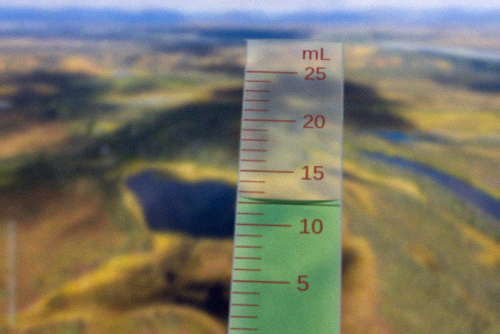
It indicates 12mL
